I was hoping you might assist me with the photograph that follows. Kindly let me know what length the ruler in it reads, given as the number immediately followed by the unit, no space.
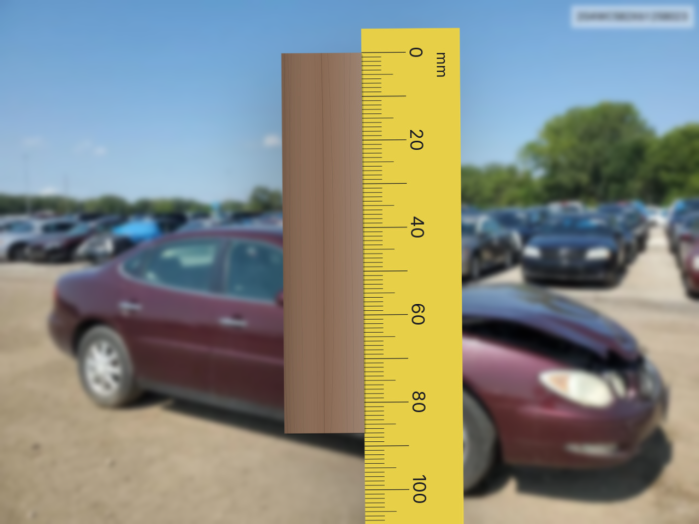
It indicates 87mm
